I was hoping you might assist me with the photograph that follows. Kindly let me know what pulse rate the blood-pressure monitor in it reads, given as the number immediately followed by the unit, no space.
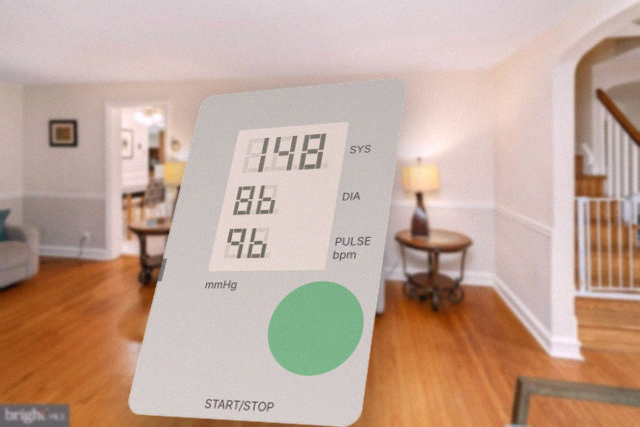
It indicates 96bpm
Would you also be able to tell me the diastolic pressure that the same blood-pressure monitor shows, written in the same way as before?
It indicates 86mmHg
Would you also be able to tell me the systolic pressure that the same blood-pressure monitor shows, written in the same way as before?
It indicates 148mmHg
